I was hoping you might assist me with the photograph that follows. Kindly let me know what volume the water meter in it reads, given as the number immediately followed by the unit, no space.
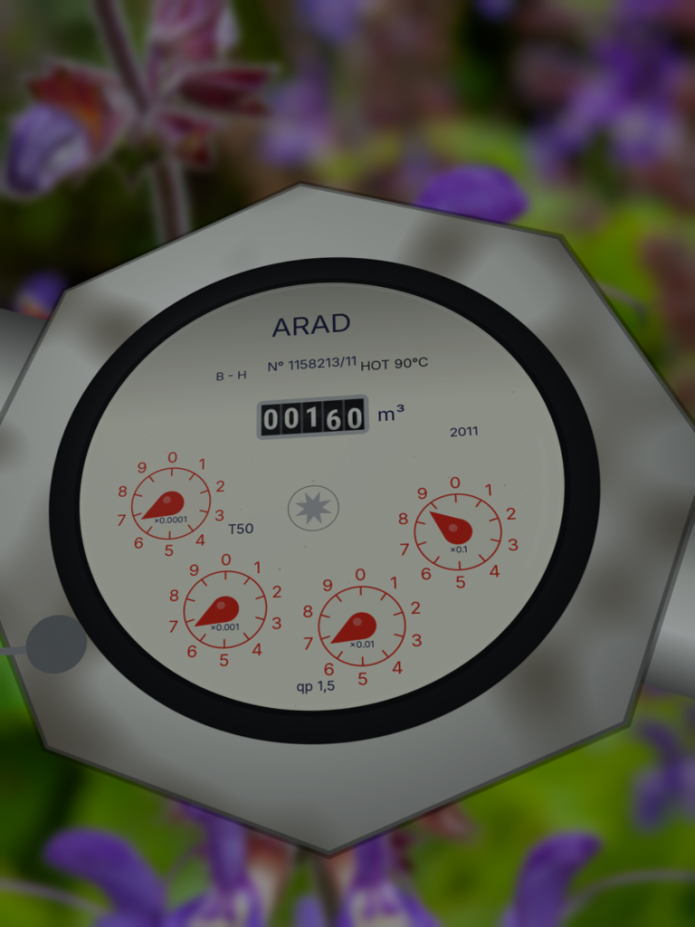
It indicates 159.8666m³
